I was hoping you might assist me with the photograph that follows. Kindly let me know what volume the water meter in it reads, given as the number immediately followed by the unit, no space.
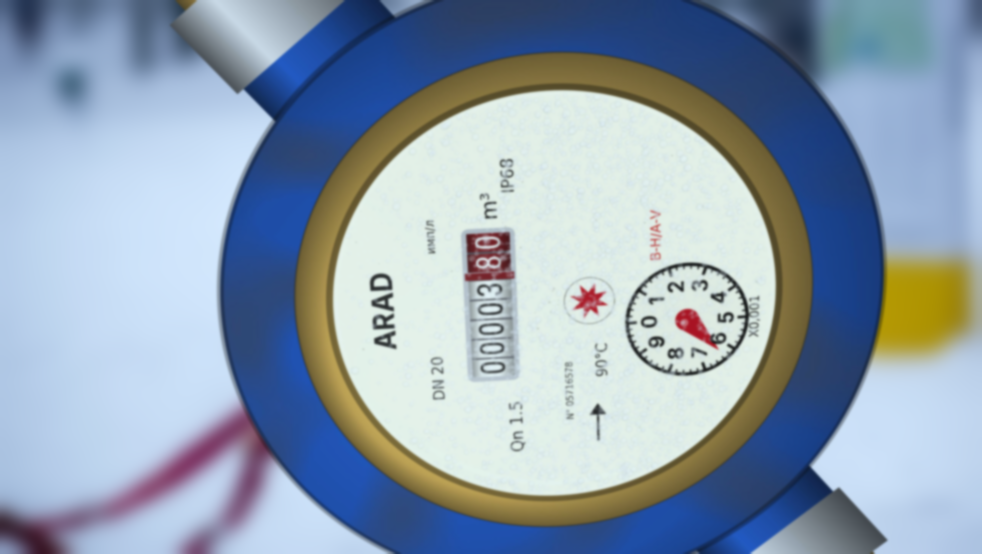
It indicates 3.806m³
